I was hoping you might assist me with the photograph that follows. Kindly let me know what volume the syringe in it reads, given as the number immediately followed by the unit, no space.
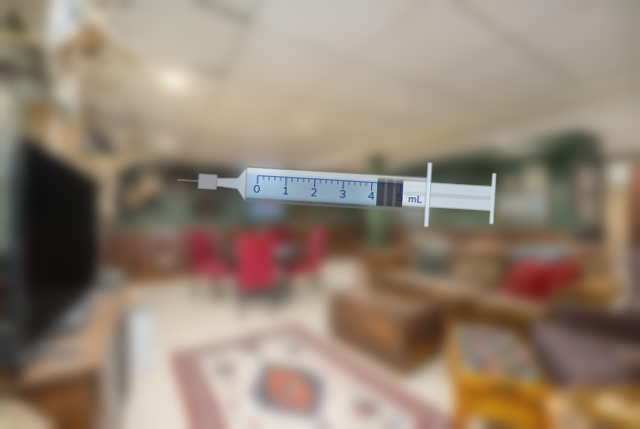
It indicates 4.2mL
